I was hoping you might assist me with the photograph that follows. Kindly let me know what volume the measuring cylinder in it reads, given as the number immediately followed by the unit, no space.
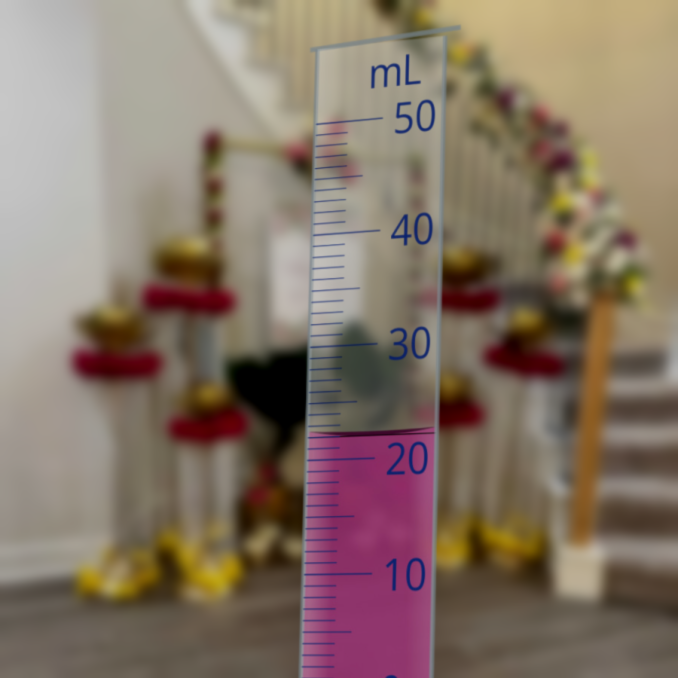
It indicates 22mL
